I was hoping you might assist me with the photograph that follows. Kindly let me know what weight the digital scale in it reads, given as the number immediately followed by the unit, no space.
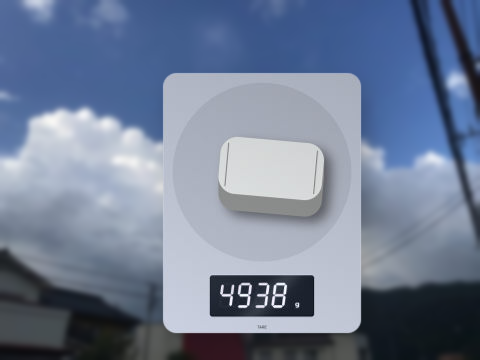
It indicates 4938g
